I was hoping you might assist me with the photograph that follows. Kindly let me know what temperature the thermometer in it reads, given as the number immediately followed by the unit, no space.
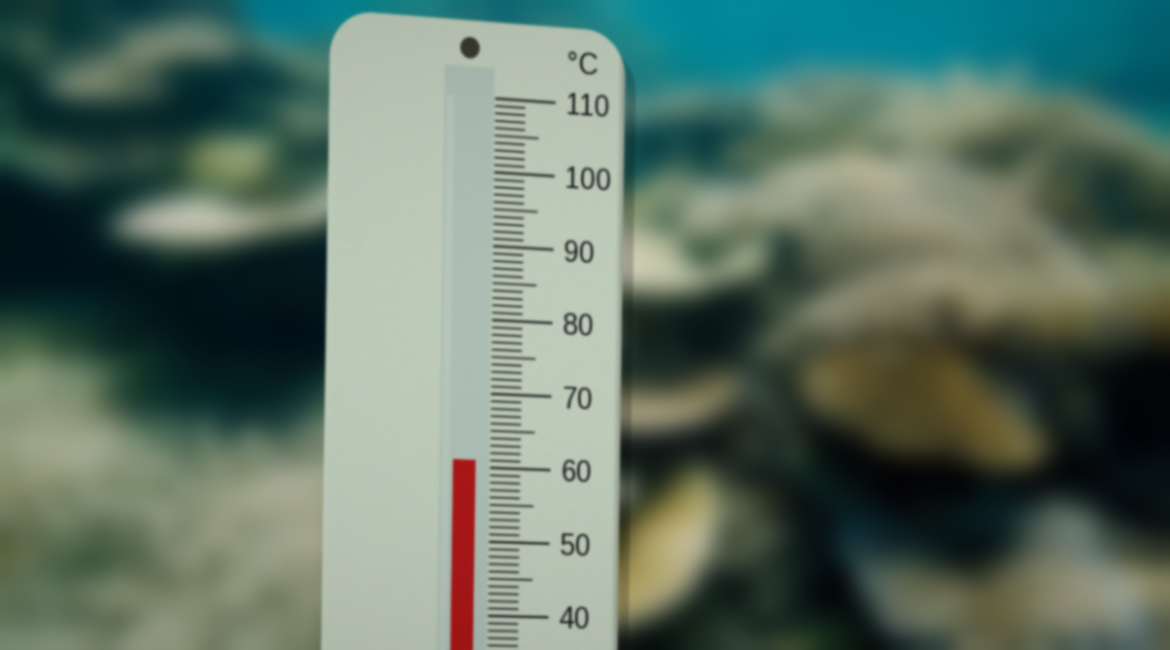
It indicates 61°C
